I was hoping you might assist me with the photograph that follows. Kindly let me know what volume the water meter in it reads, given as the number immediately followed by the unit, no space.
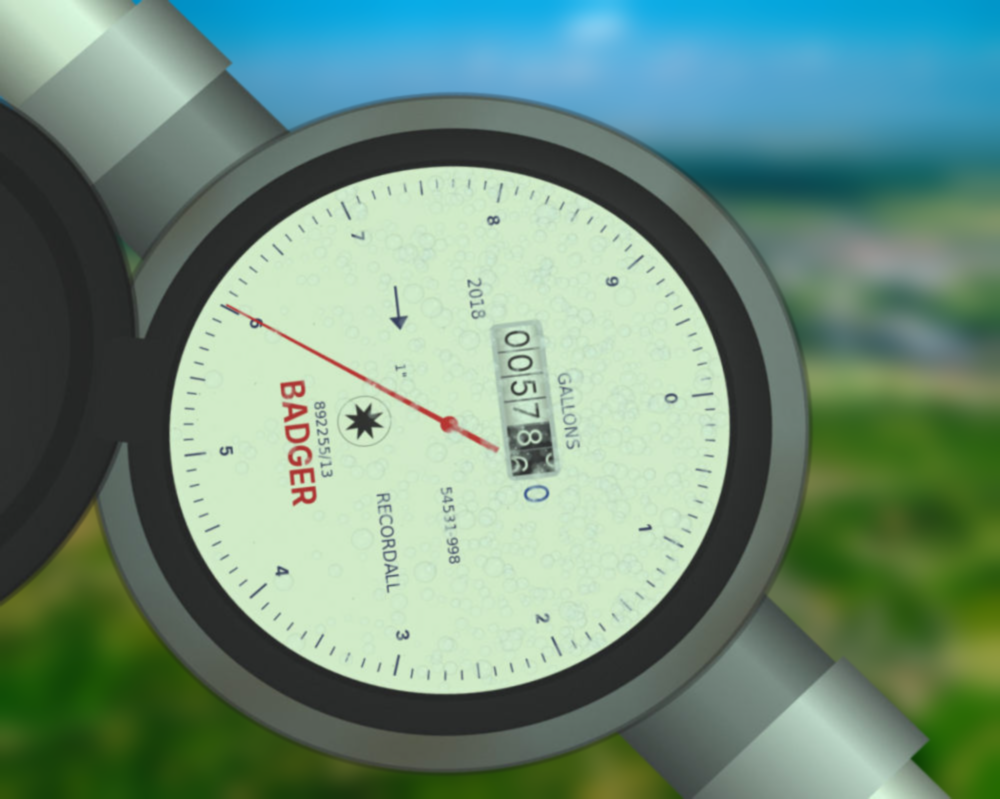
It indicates 57856.0gal
